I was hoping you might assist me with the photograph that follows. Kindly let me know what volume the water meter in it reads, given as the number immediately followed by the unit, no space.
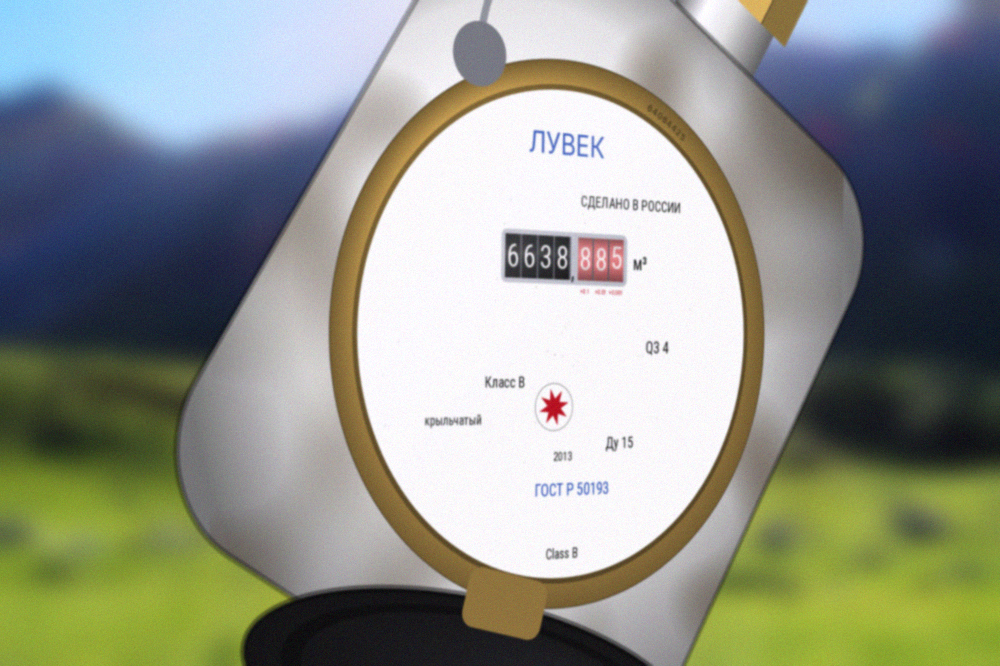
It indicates 6638.885m³
